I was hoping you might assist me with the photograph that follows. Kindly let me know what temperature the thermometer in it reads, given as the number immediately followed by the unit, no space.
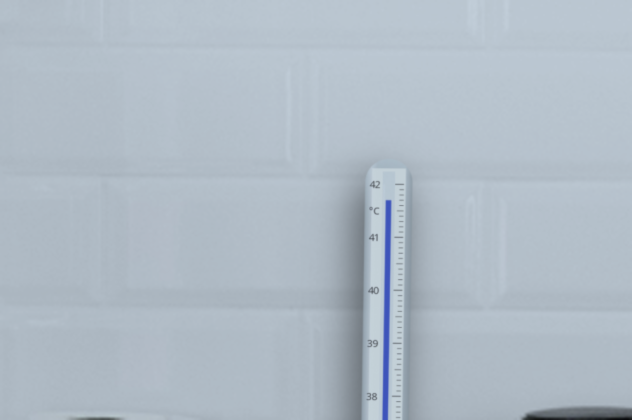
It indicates 41.7°C
